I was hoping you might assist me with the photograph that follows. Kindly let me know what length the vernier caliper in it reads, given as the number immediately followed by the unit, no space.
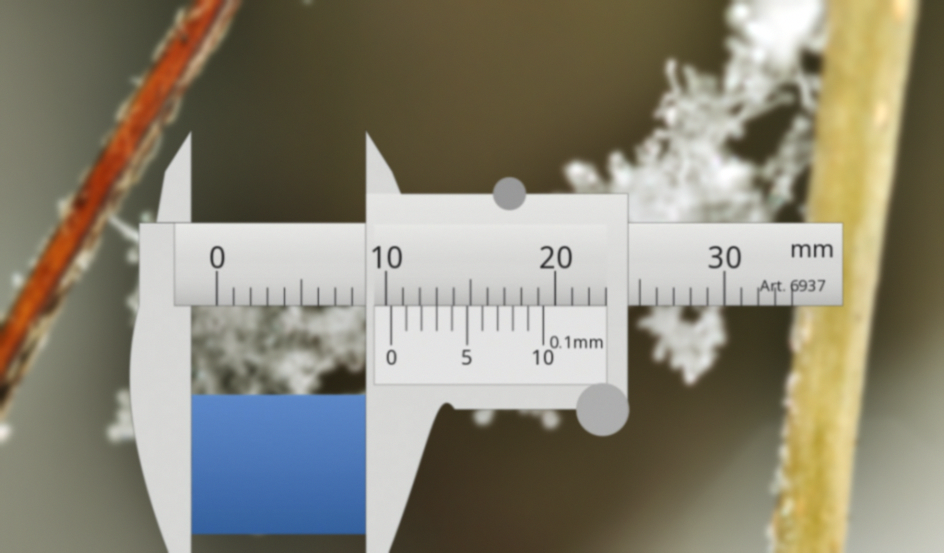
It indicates 10.3mm
